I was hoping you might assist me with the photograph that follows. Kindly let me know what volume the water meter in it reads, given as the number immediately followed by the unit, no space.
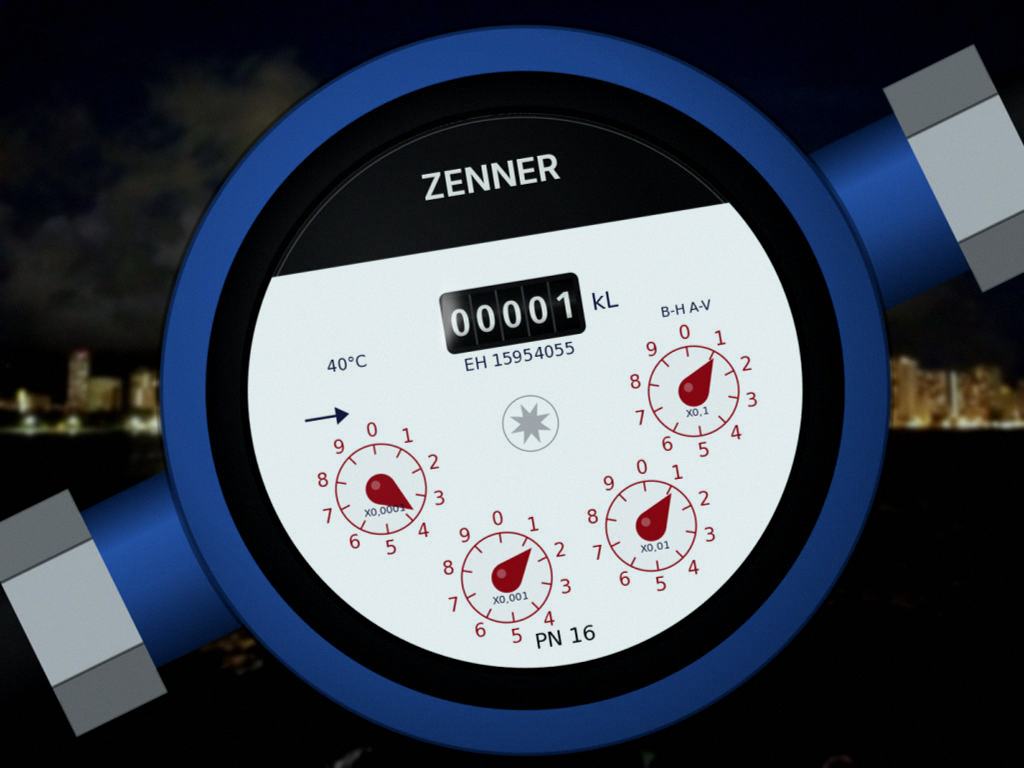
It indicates 1.1113kL
